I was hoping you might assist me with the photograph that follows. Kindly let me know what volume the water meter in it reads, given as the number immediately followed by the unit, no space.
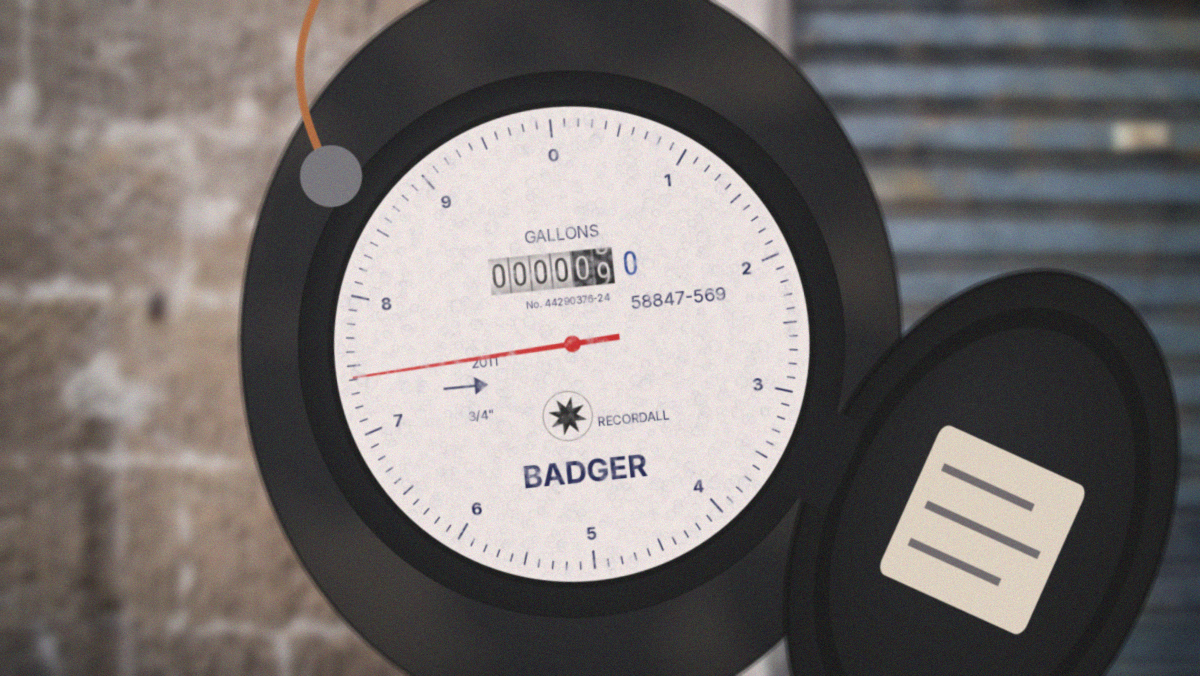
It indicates 87.4gal
